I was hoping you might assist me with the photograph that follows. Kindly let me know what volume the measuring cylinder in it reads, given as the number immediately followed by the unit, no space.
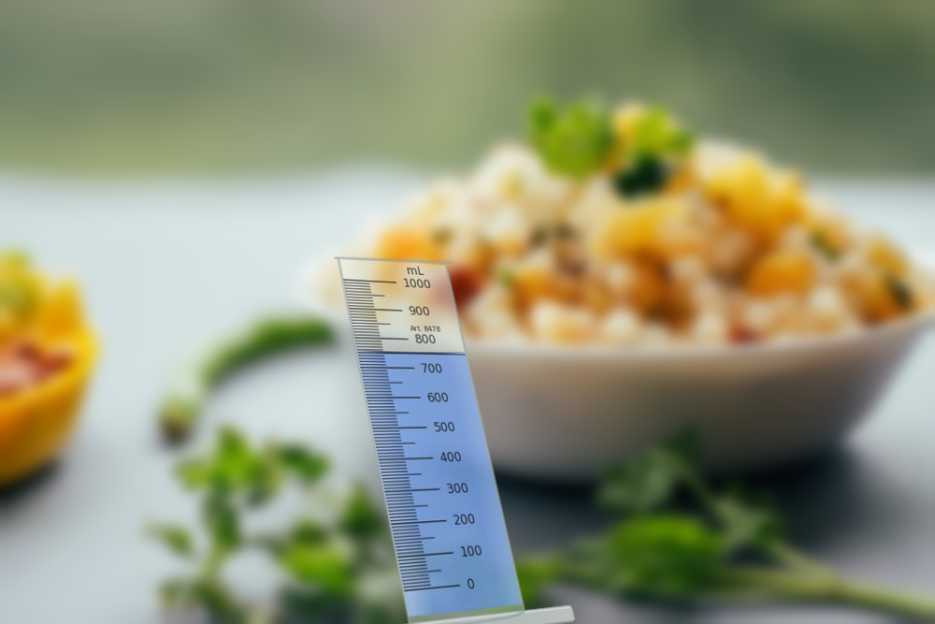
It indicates 750mL
